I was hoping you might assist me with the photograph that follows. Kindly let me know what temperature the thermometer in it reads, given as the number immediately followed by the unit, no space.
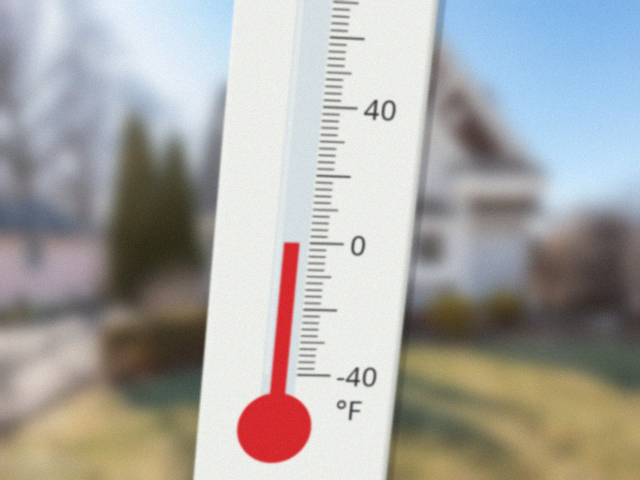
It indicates 0°F
